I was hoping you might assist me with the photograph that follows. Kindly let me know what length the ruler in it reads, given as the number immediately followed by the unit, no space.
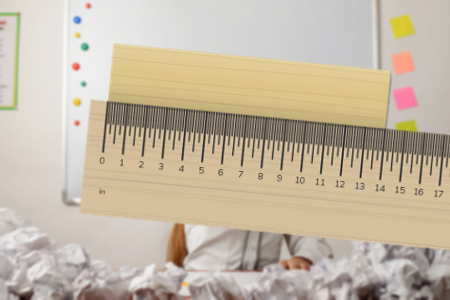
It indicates 14in
